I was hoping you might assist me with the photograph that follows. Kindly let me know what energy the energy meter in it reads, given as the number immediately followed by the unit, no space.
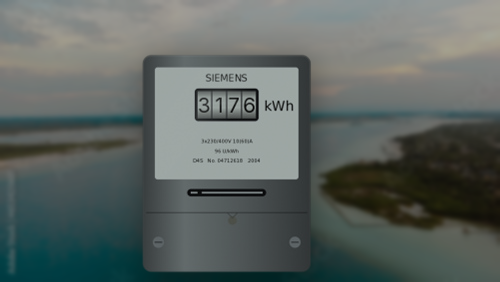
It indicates 3176kWh
